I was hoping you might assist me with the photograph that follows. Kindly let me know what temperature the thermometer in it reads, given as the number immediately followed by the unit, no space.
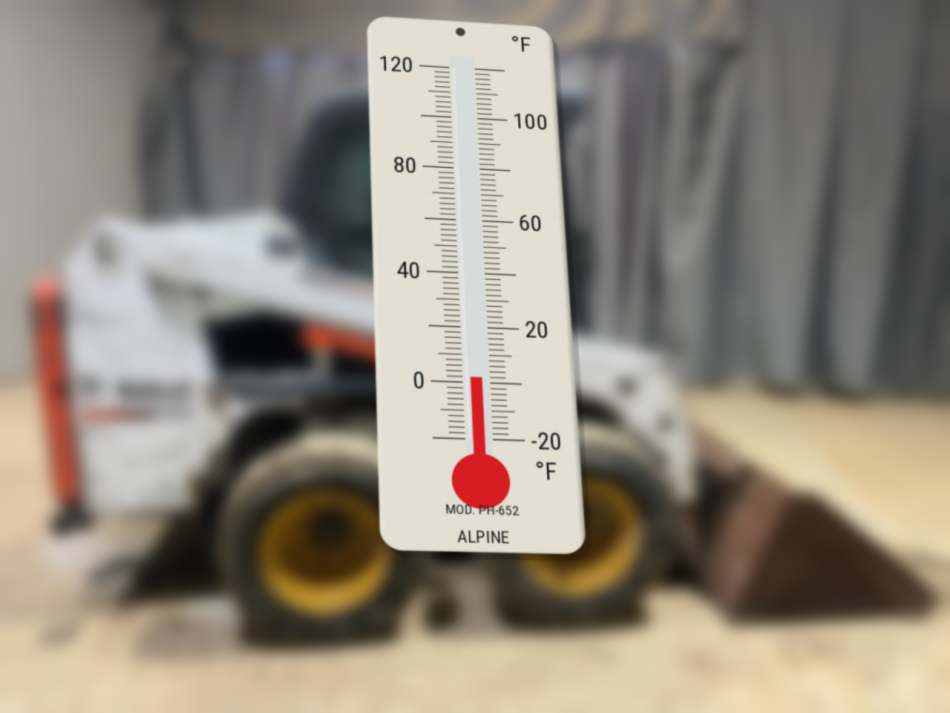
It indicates 2°F
